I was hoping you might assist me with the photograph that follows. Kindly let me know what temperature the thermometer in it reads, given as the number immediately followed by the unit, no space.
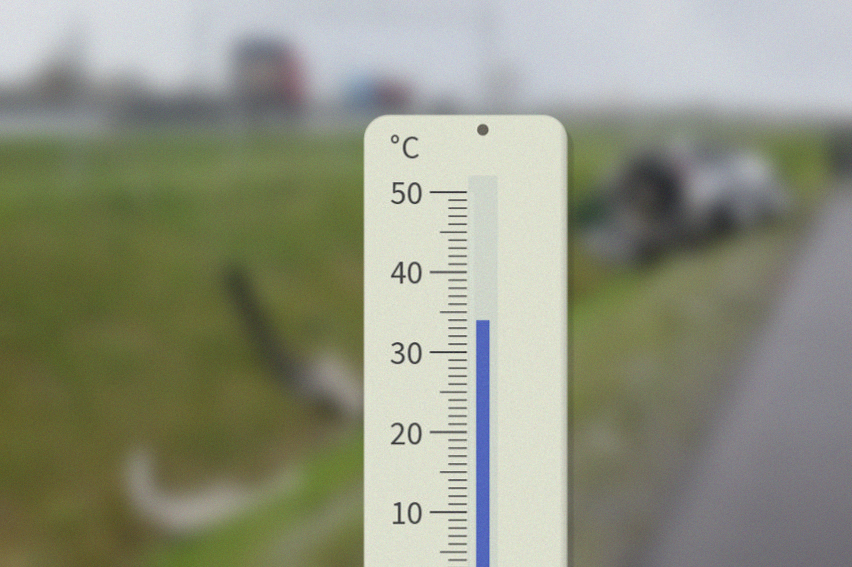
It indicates 34°C
